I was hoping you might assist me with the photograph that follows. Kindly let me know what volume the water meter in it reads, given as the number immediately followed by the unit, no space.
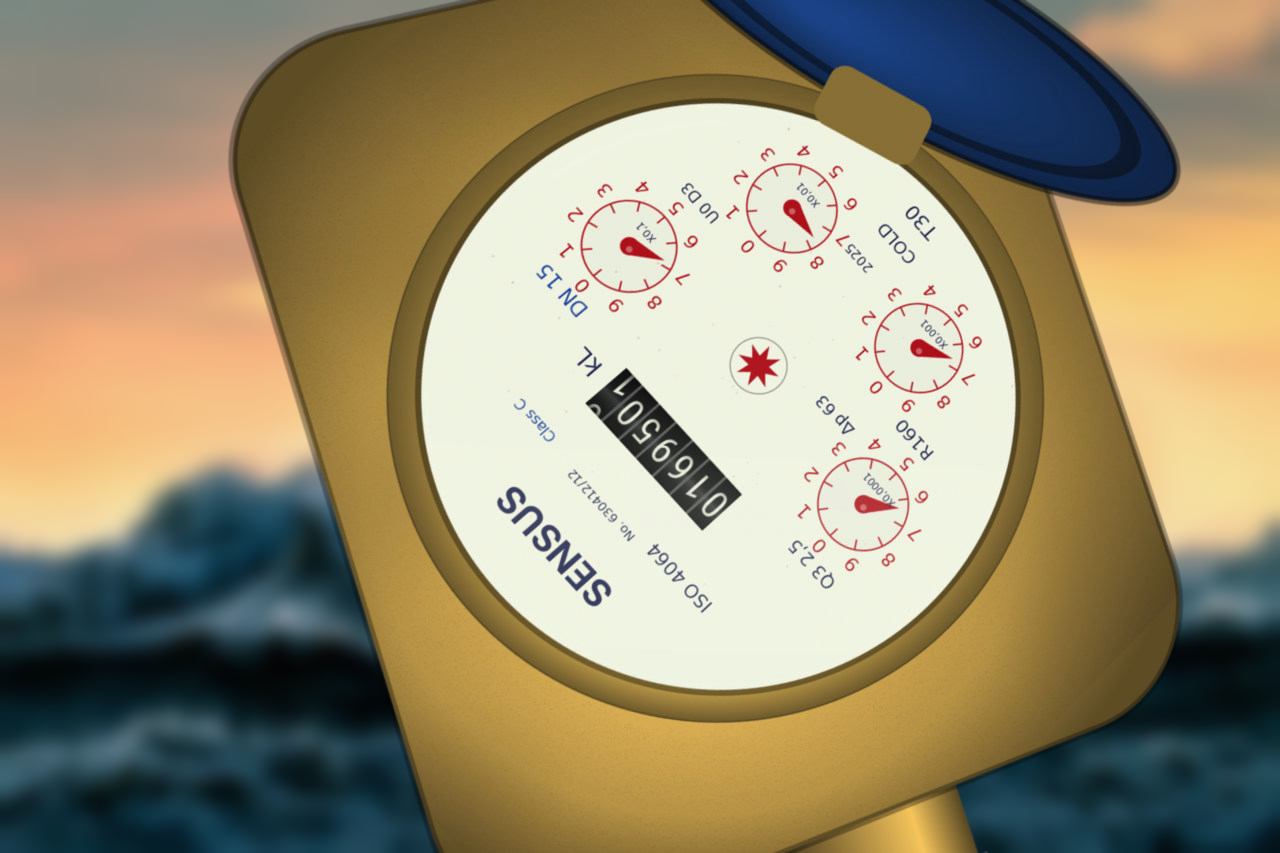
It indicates 169500.6766kL
